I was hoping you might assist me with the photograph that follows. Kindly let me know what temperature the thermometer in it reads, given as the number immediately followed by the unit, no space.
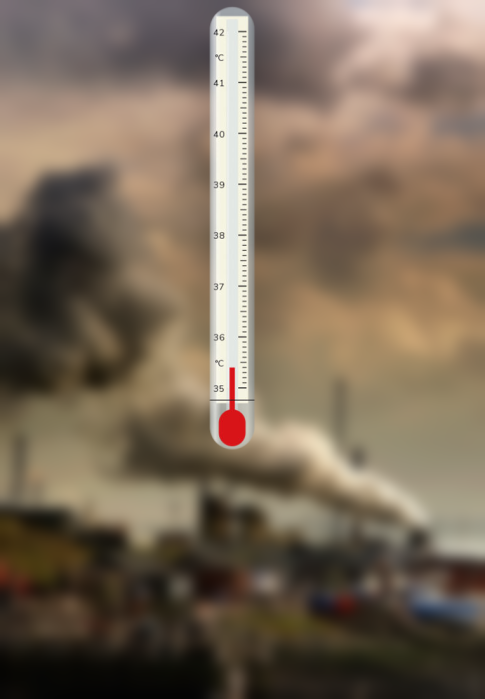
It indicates 35.4°C
